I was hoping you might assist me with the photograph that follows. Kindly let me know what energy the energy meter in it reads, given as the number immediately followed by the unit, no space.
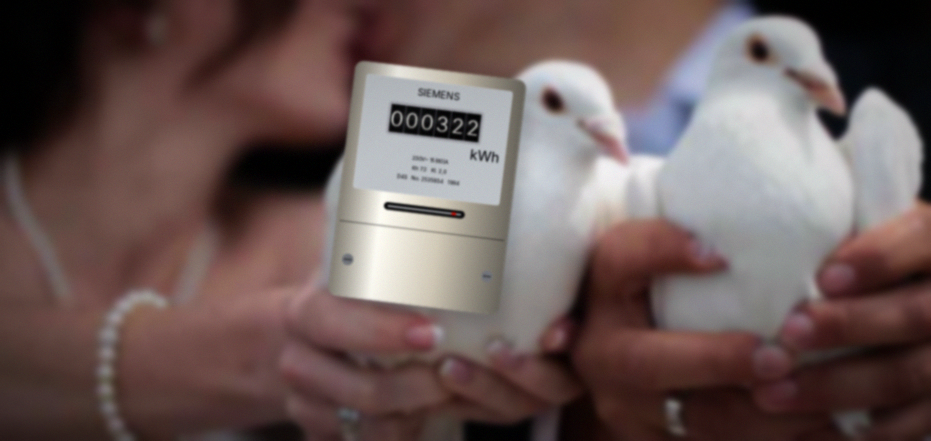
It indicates 322kWh
